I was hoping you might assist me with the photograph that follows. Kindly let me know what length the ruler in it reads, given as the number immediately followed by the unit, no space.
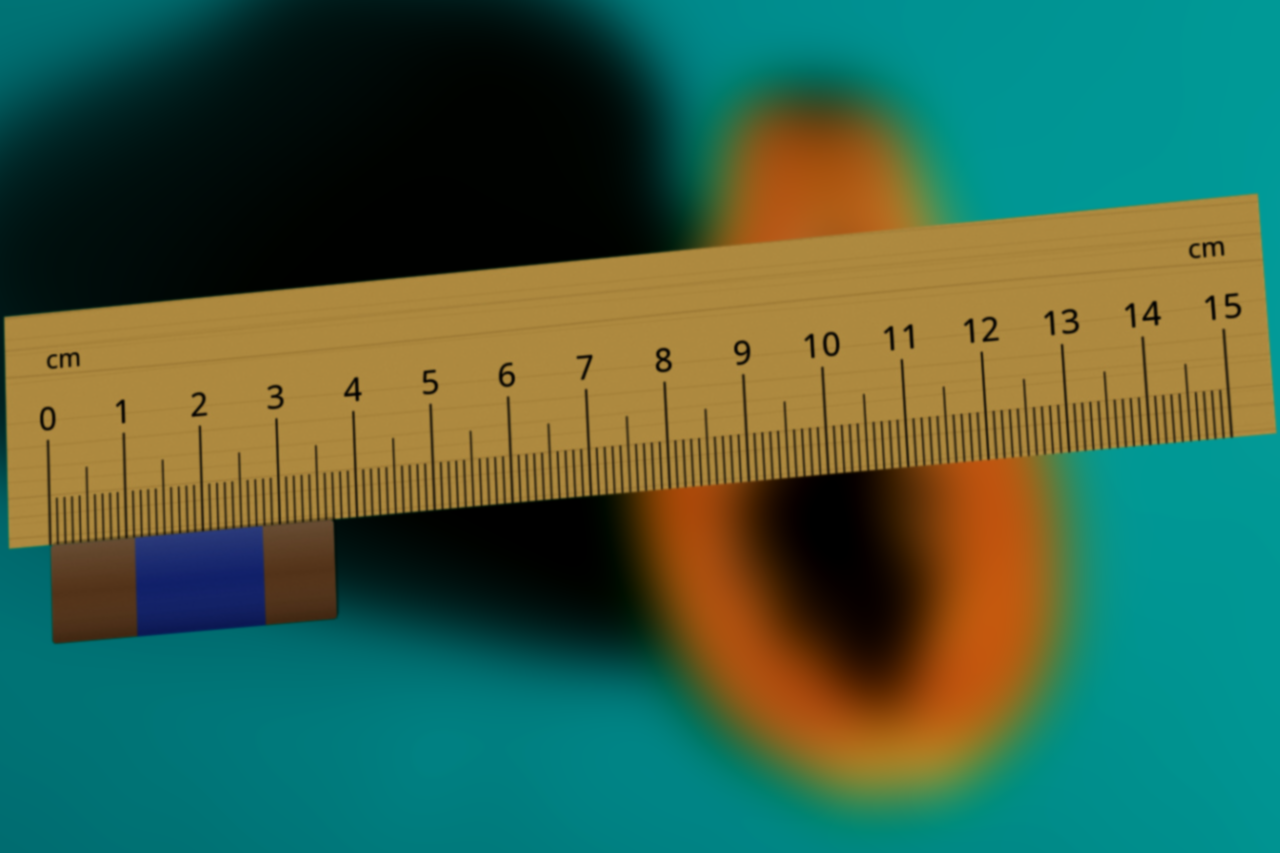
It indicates 3.7cm
